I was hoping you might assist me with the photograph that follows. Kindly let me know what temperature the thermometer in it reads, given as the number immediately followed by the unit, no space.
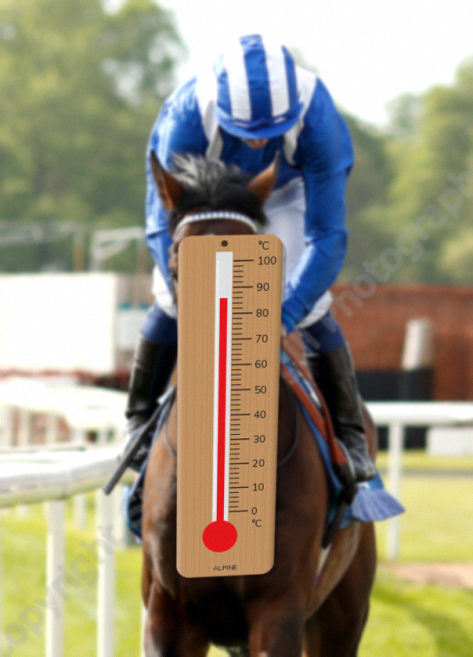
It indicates 86°C
